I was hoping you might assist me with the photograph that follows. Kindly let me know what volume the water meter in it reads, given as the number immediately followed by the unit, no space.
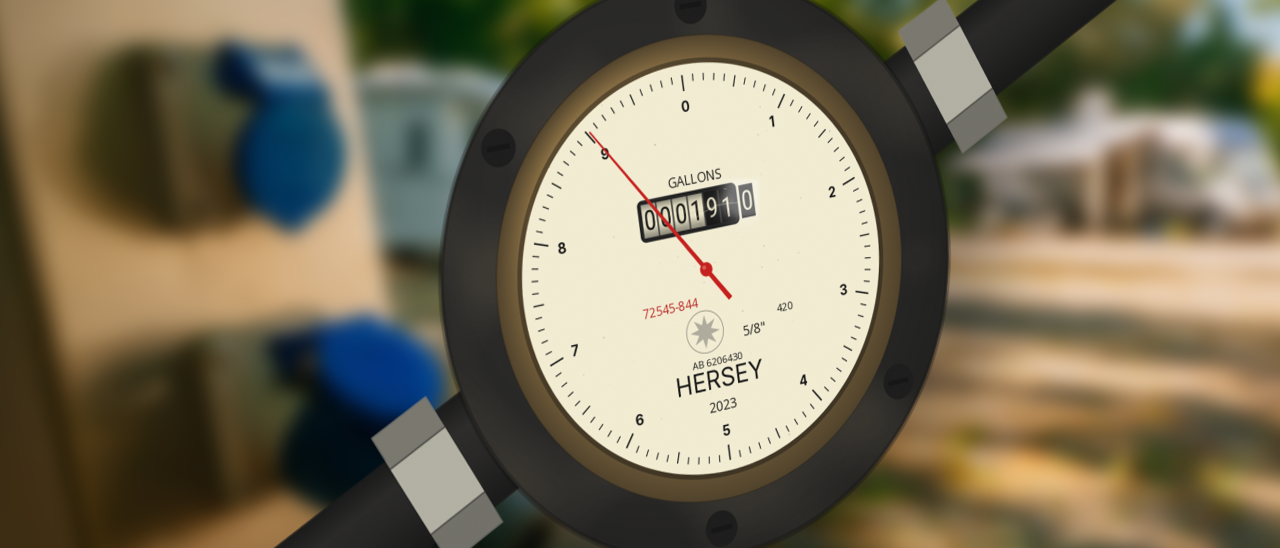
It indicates 1909.0gal
